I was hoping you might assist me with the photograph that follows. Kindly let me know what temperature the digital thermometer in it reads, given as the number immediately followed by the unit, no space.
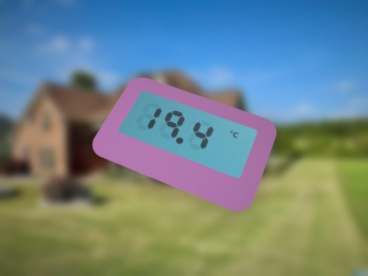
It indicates 19.4°C
